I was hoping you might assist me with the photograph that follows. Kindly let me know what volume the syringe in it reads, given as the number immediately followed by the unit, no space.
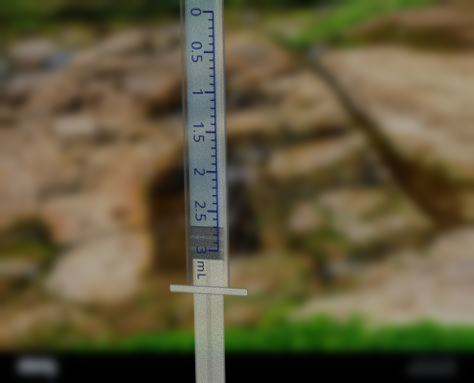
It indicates 2.7mL
